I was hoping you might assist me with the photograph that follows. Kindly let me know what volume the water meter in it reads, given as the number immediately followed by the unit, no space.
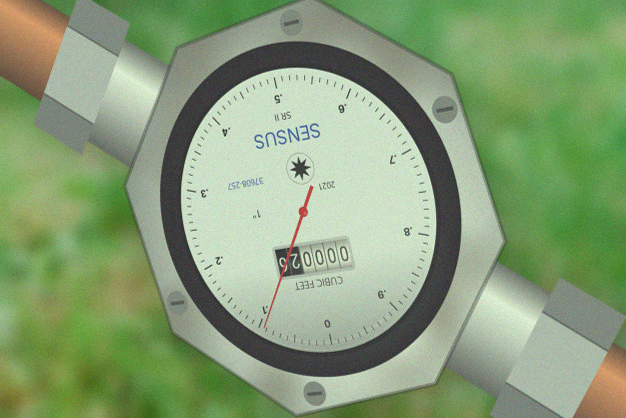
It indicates 26.09ft³
